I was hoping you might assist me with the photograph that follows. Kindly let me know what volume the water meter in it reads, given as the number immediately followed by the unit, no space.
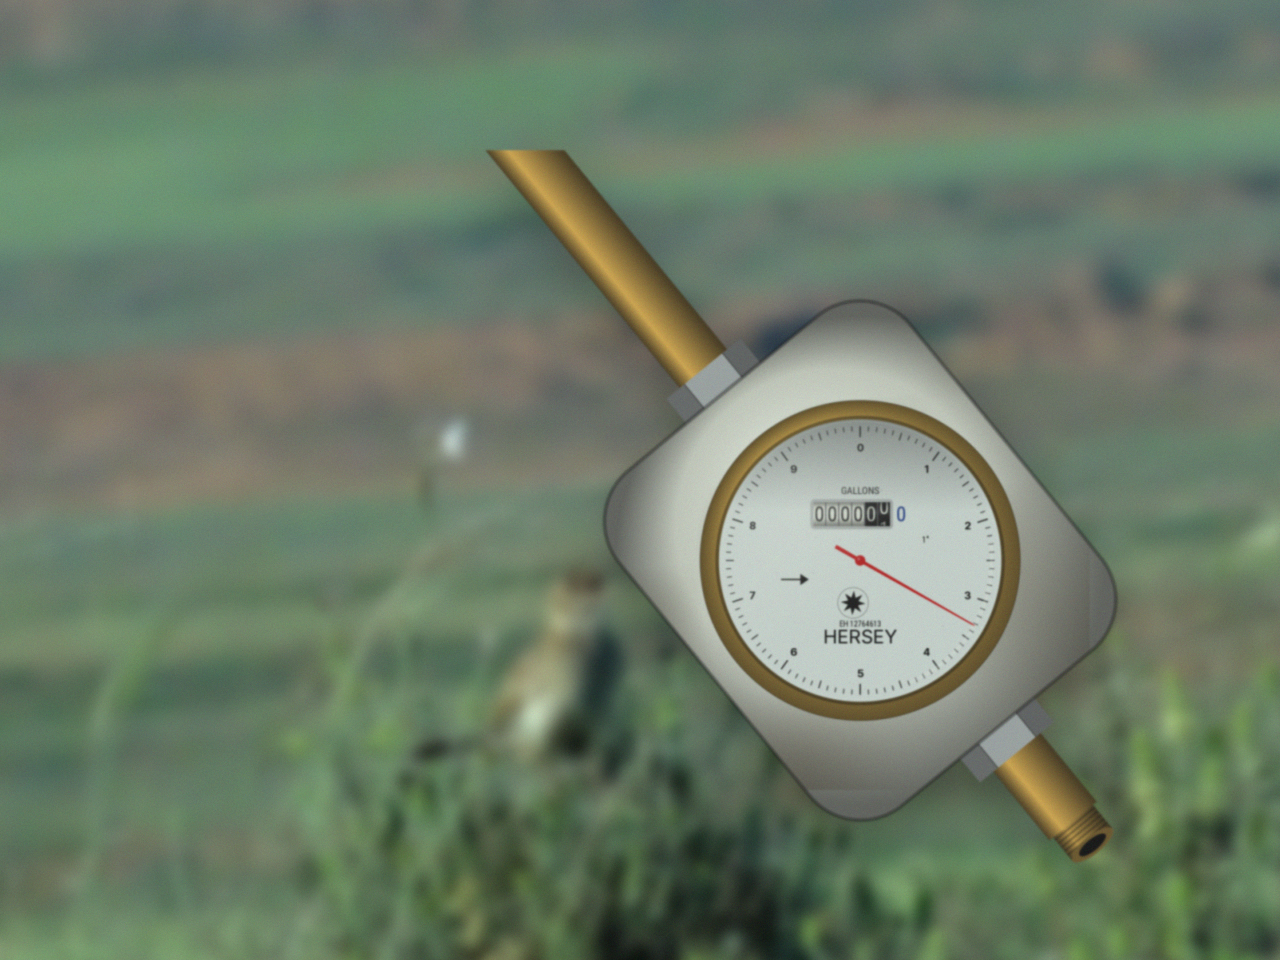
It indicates 3.3gal
